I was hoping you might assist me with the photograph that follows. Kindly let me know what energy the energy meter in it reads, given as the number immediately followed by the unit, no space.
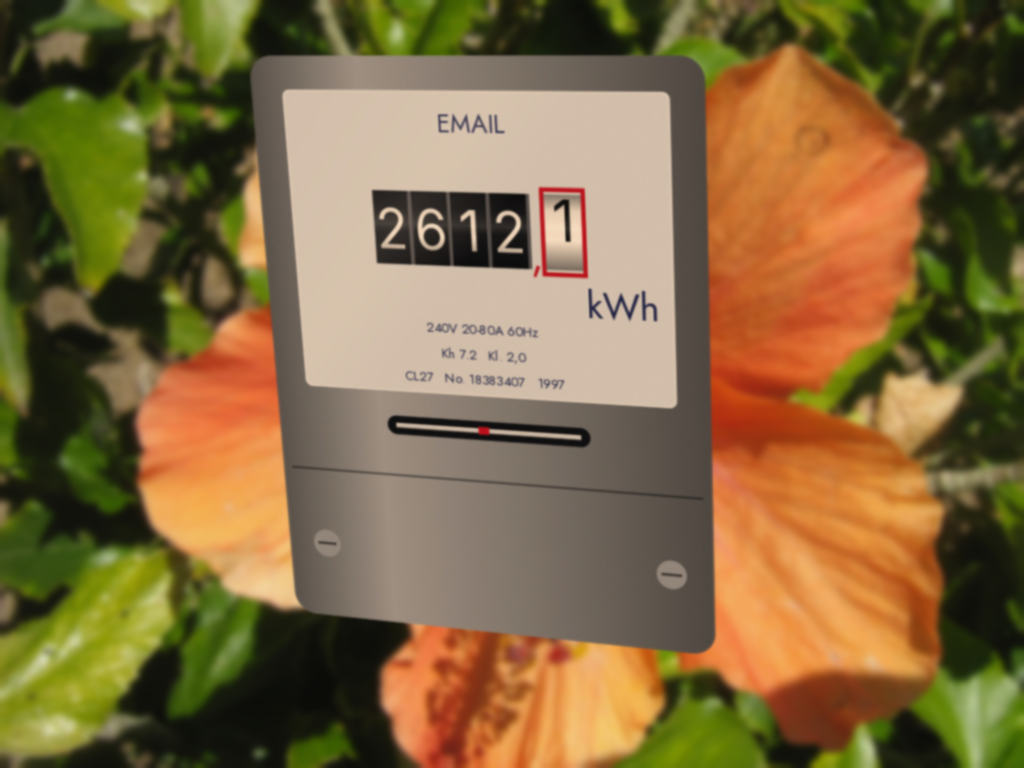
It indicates 2612.1kWh
